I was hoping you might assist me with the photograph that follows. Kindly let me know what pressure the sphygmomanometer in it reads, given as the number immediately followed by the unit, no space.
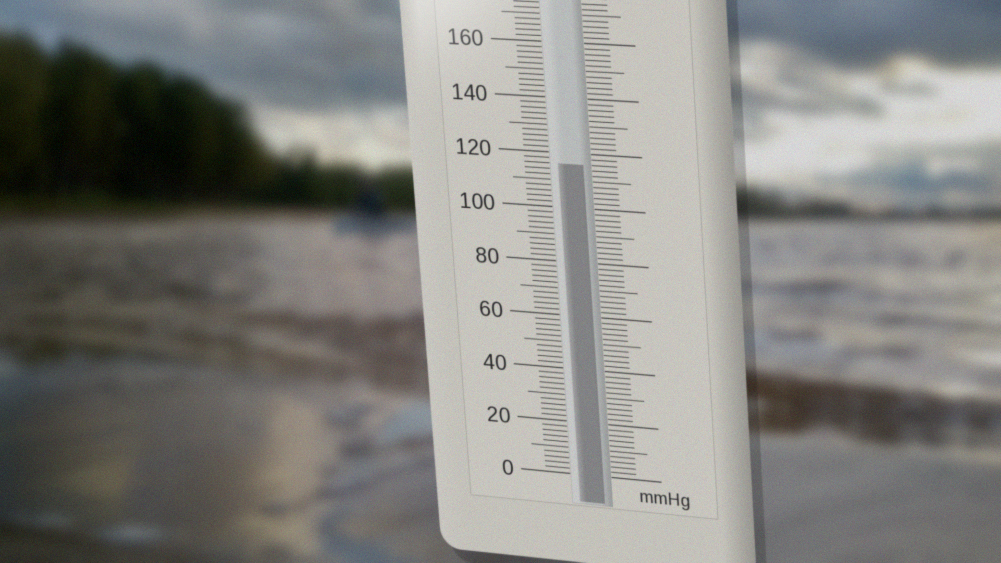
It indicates 116mmHg
